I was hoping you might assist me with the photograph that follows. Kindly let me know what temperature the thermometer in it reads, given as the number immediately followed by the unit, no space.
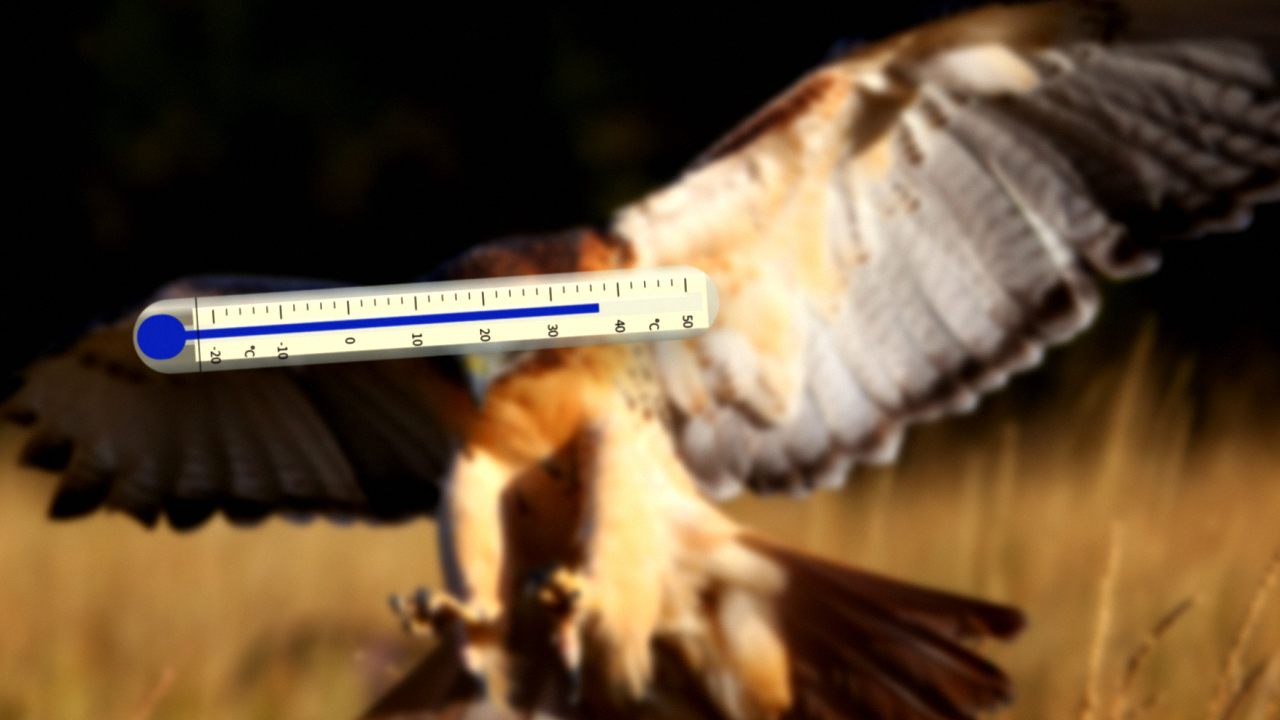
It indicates 37°C
